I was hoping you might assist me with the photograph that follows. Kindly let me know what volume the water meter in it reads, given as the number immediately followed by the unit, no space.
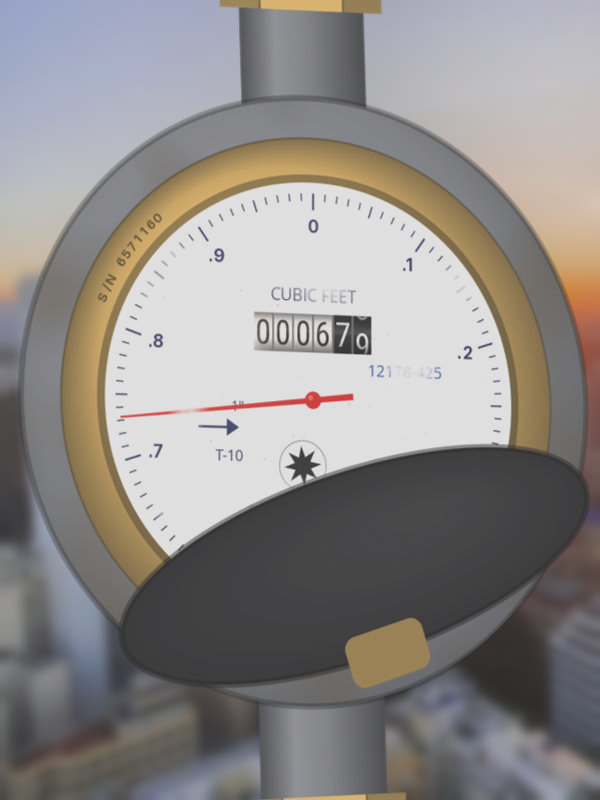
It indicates 678.73ft³
